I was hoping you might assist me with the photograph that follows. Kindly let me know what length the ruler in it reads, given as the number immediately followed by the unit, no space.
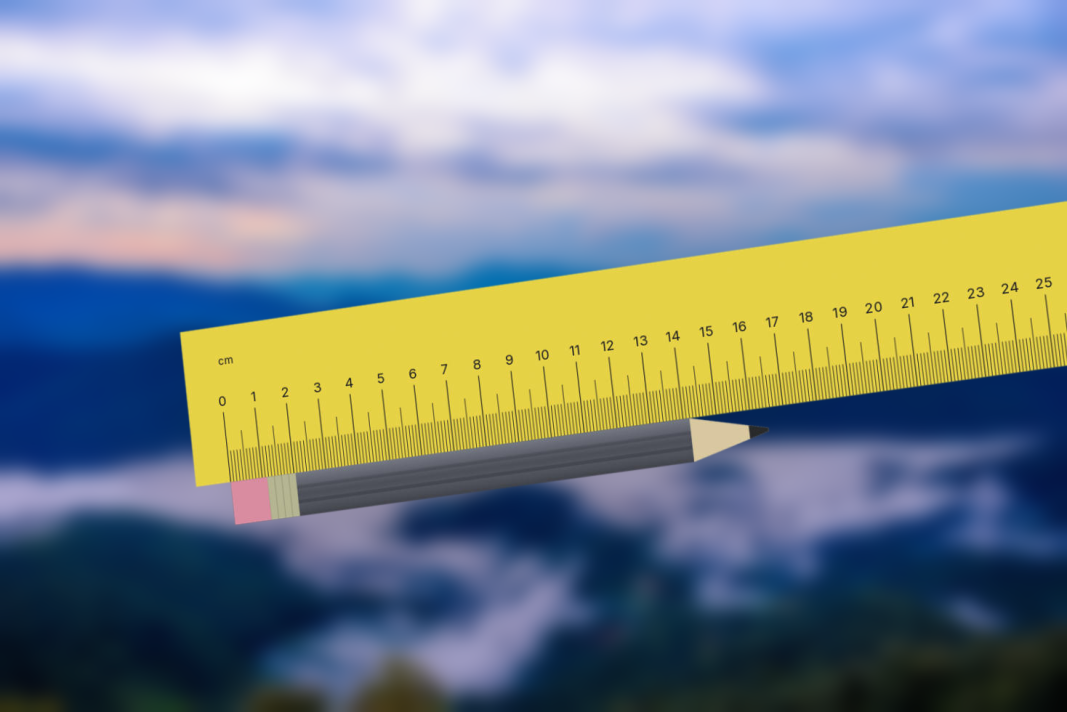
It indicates 16.5cm
